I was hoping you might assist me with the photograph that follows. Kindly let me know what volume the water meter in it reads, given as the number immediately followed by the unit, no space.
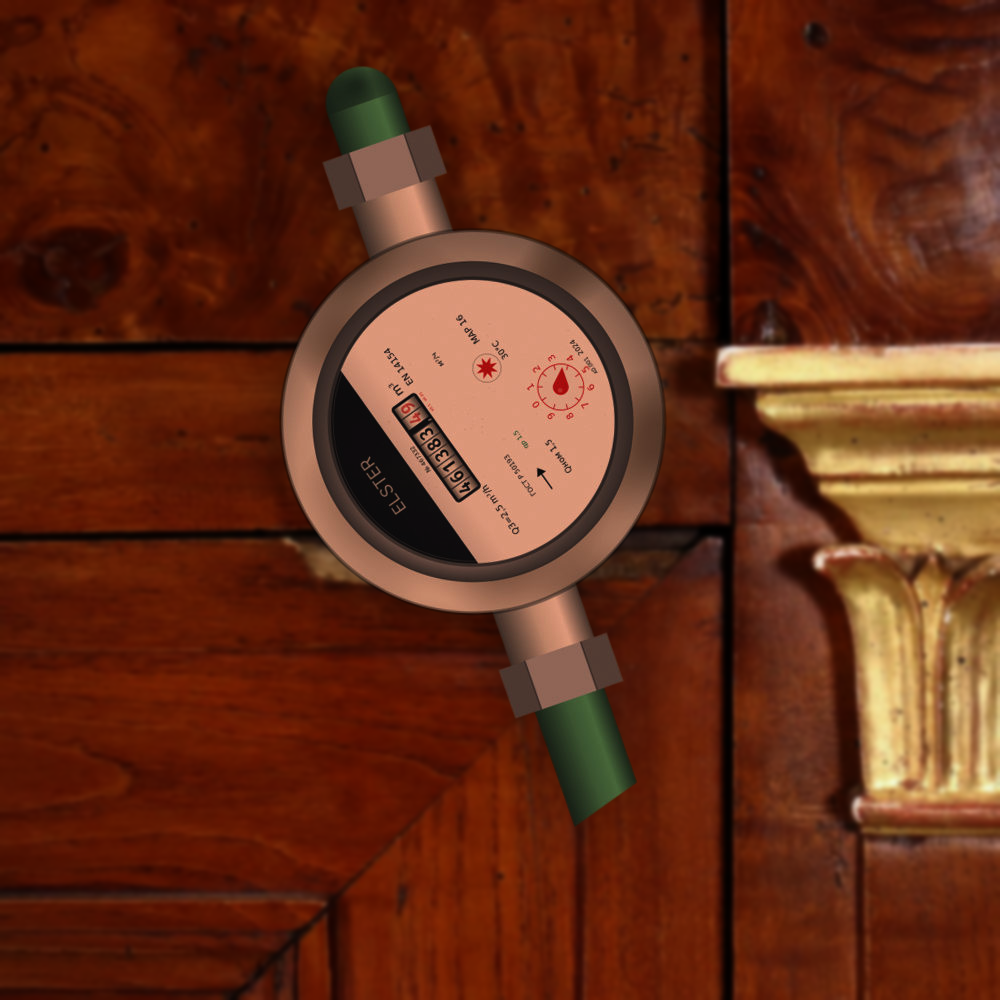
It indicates 461383.493m³
